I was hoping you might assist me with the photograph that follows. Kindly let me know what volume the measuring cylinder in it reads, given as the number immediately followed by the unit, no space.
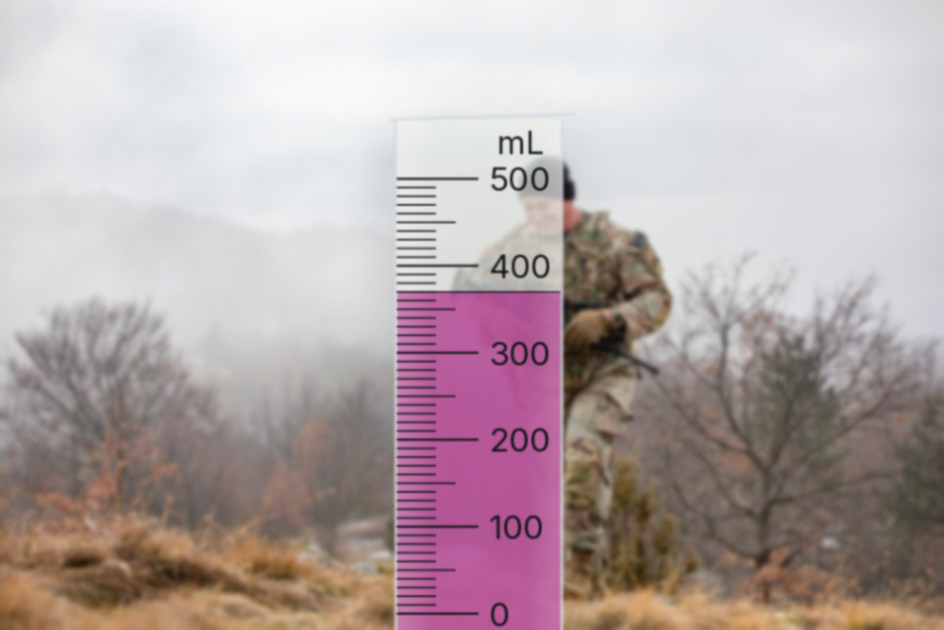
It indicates 370mL
